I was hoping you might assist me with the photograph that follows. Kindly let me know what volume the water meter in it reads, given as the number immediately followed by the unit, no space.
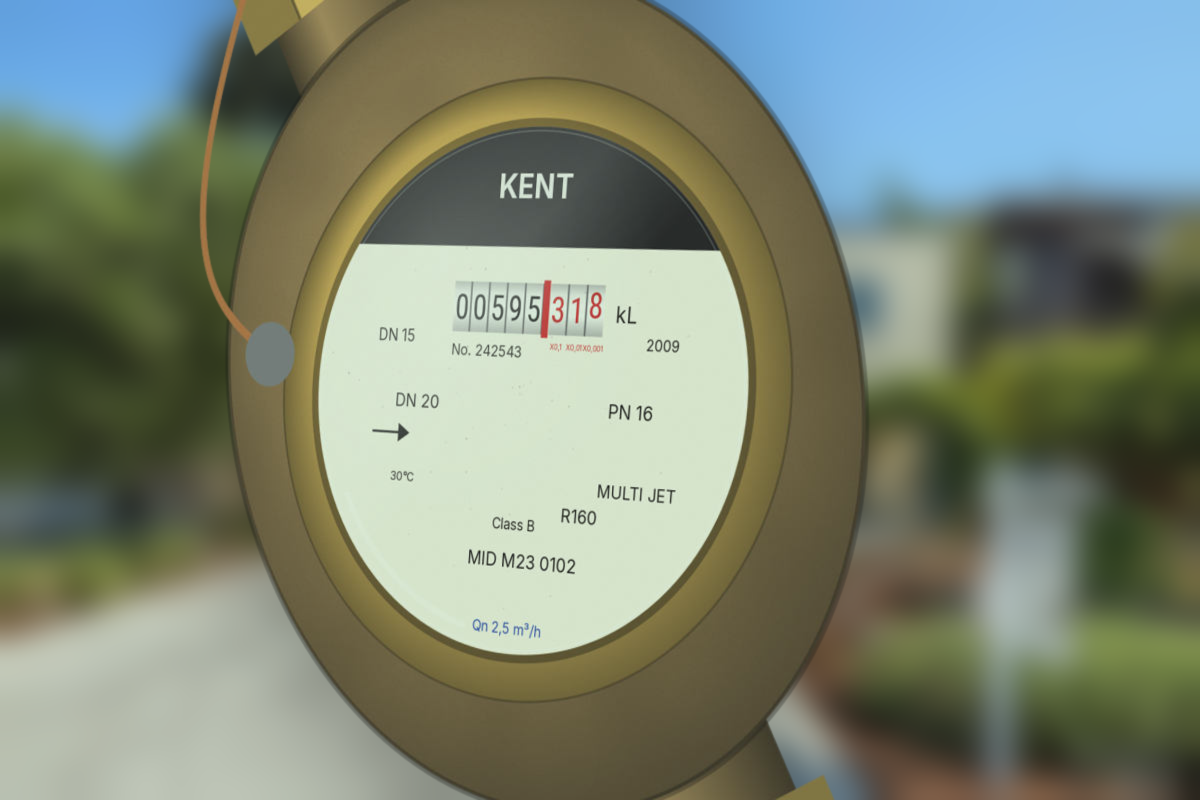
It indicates 595.318kL
